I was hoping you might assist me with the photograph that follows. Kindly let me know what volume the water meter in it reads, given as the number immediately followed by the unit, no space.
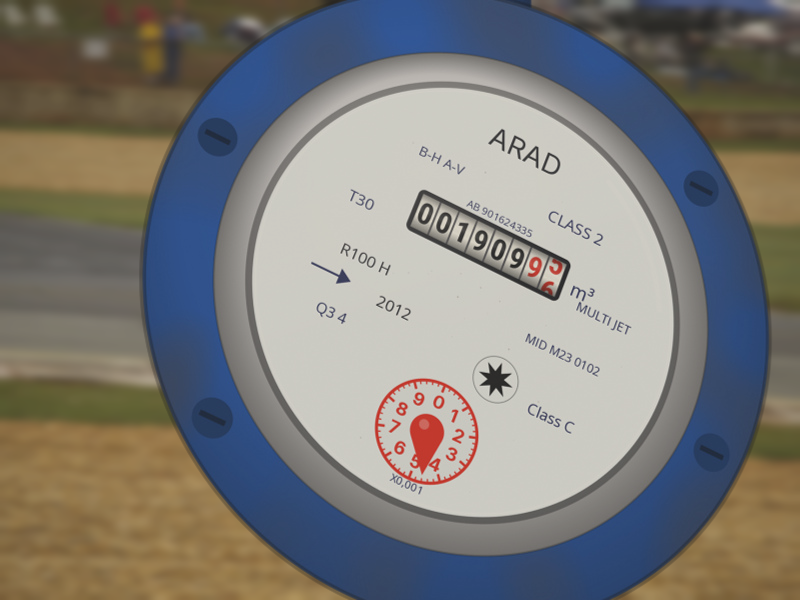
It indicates 1909.954m³
